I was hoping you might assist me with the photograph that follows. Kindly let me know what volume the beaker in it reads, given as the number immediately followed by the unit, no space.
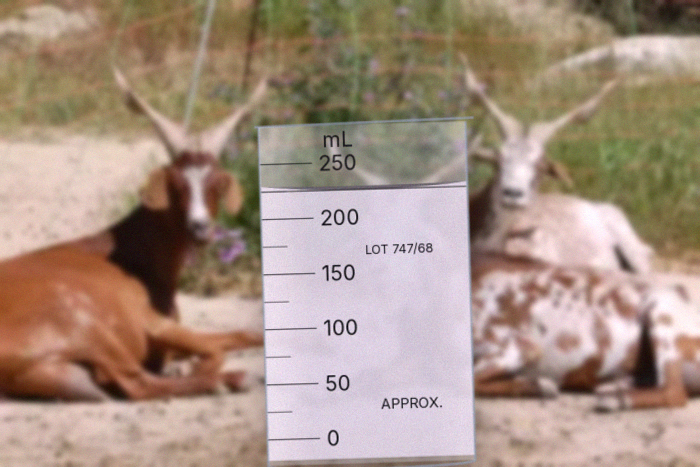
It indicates 225mL
